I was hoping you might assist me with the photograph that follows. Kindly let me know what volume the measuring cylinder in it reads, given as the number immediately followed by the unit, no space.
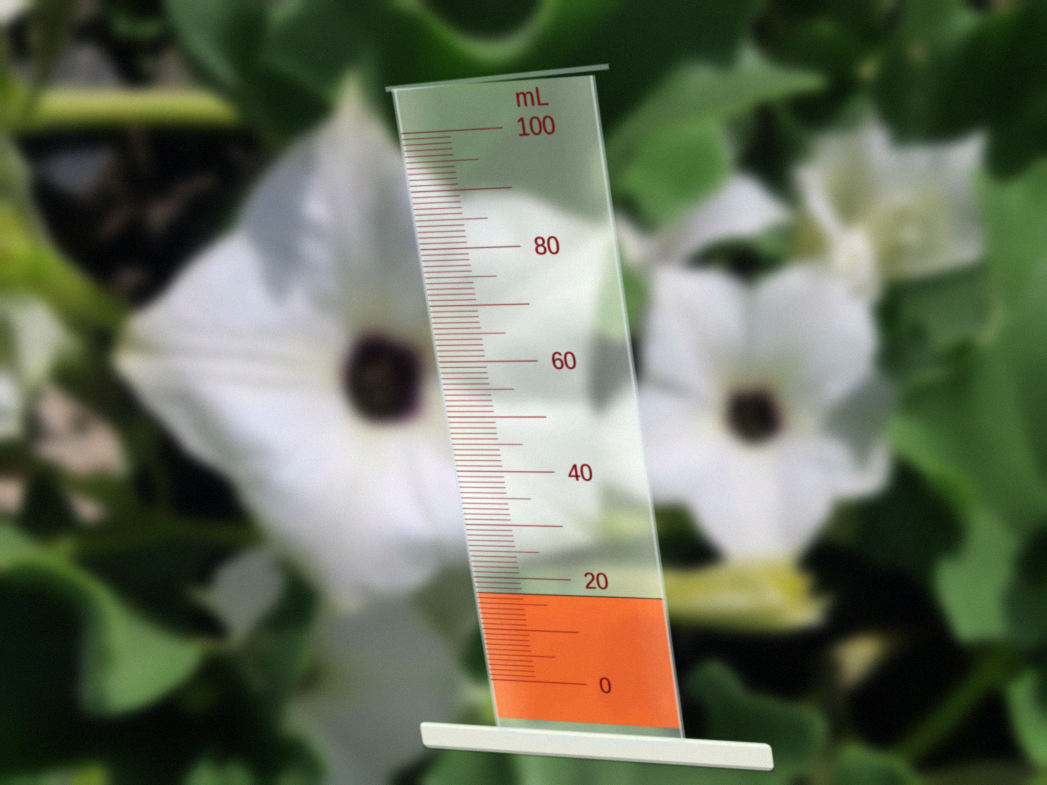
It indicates 17mL
